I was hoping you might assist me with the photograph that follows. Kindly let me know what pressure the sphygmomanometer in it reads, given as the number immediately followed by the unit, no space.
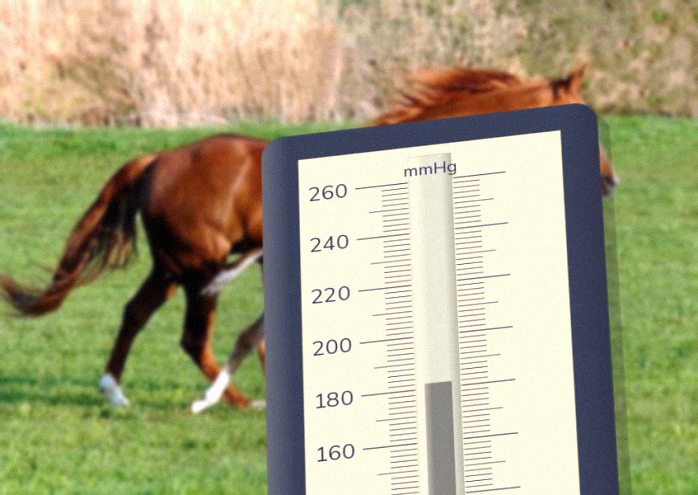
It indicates 182mmHg
